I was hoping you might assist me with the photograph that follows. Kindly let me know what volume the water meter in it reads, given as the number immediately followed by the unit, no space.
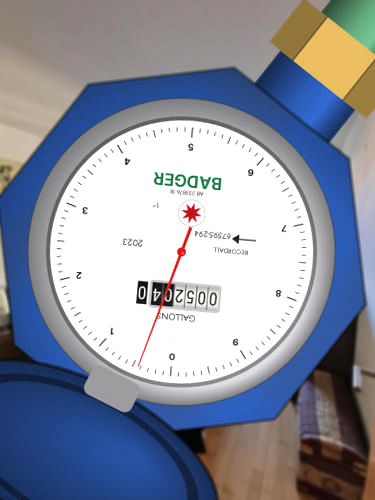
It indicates 52040.4gal
